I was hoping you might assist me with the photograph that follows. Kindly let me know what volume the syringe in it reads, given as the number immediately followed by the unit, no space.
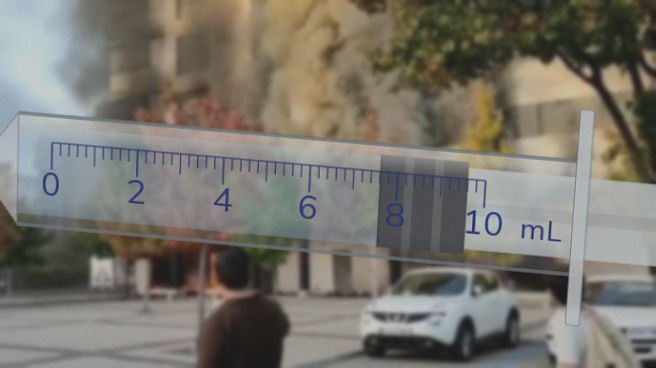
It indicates 7.6mL
